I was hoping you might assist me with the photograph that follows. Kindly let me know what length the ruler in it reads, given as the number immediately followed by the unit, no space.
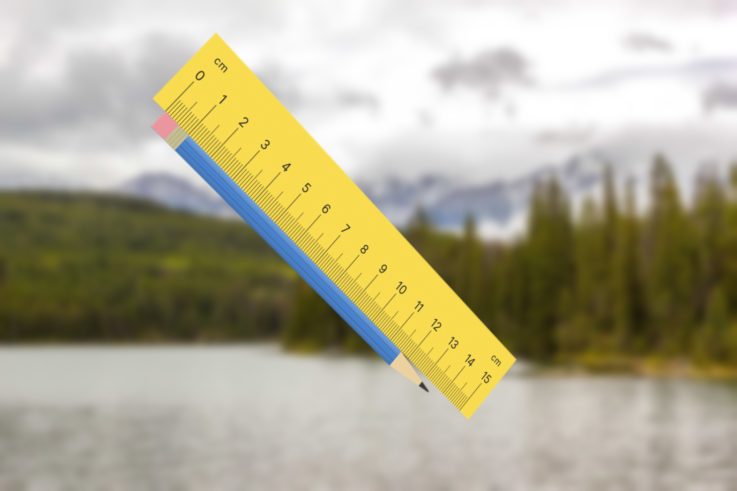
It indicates 13.5cm
